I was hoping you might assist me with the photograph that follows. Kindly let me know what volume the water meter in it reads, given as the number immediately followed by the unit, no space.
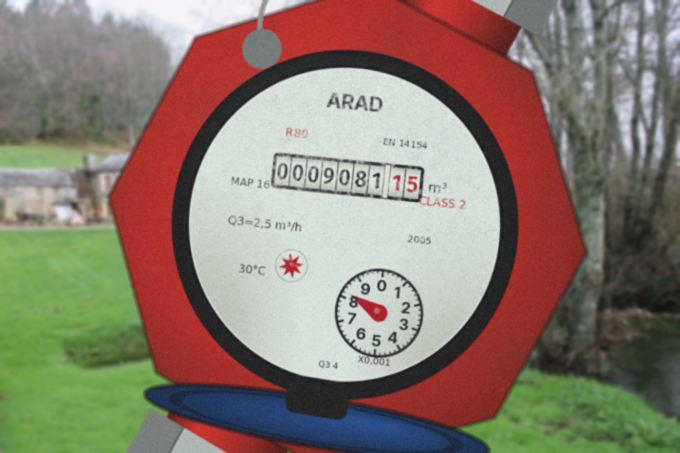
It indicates 9081.158m³
